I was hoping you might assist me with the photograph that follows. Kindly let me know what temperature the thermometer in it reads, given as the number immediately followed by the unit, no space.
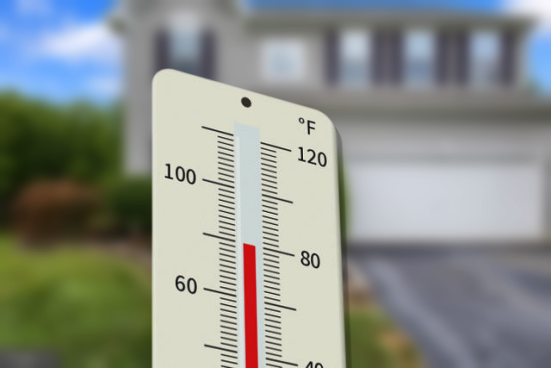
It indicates 80°F
